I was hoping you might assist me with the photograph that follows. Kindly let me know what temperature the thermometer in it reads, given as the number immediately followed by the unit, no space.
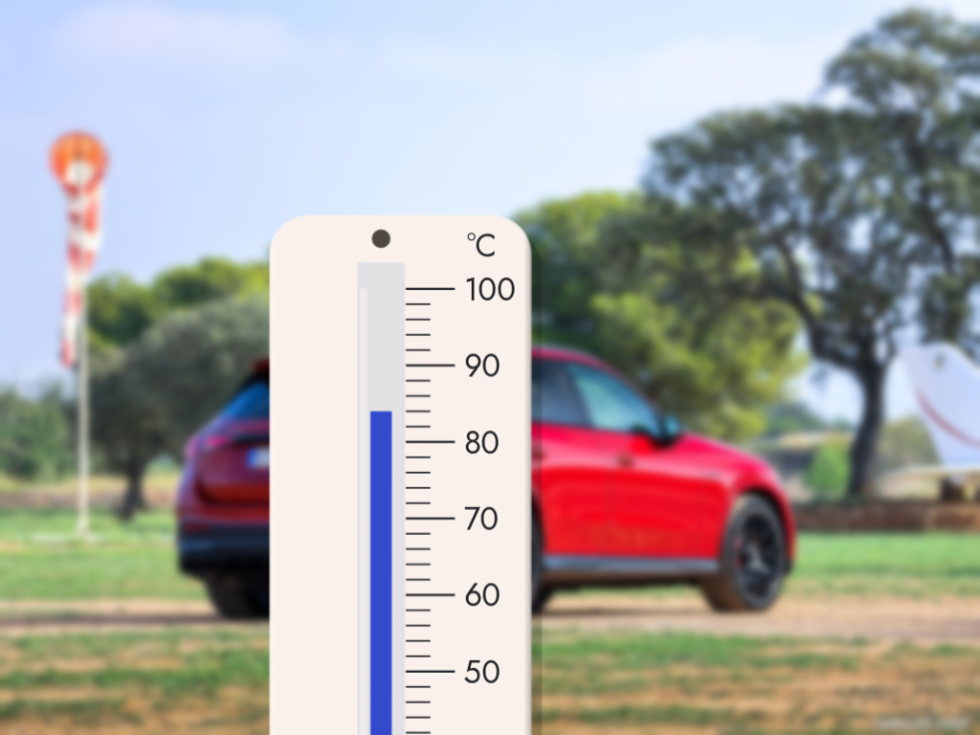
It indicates 84°C
